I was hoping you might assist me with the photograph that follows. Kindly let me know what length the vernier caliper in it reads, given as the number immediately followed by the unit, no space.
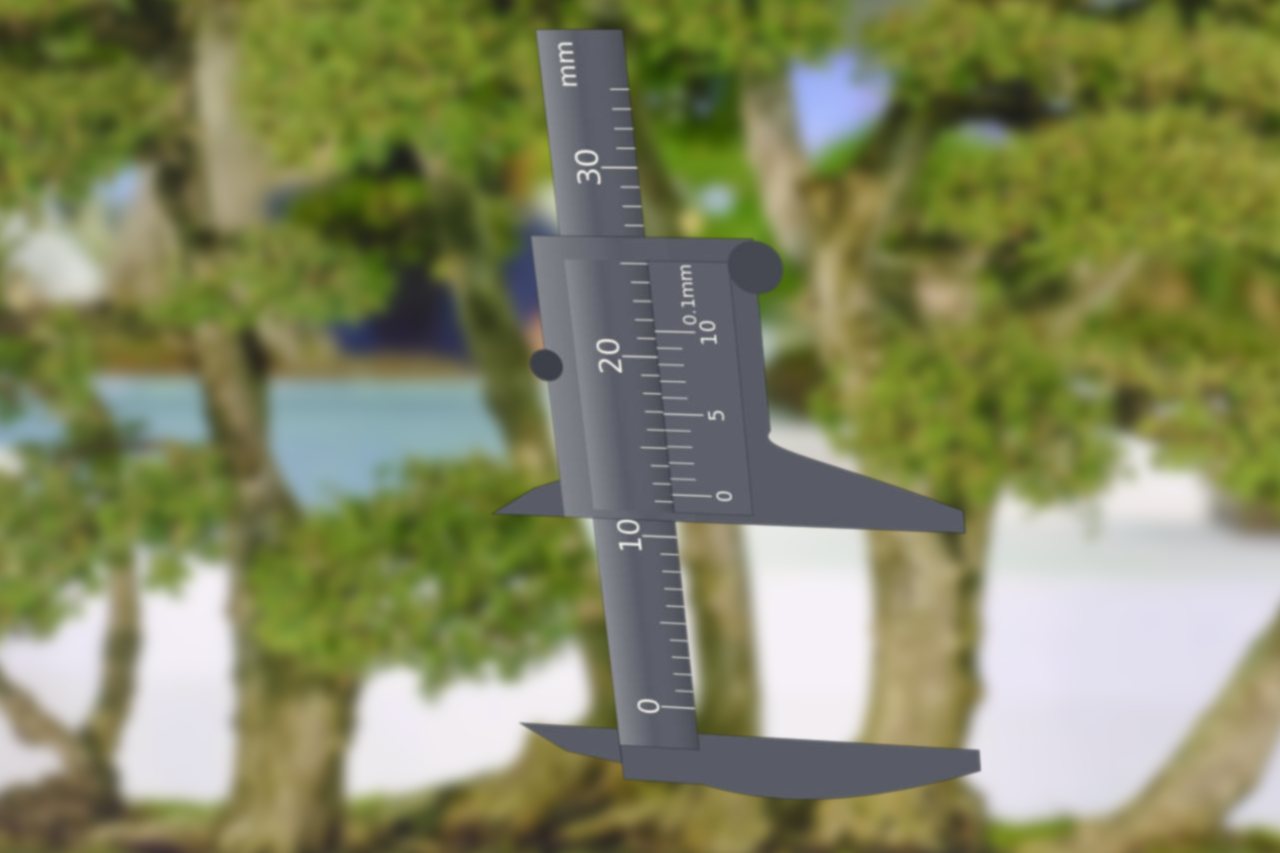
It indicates 12.4mm
